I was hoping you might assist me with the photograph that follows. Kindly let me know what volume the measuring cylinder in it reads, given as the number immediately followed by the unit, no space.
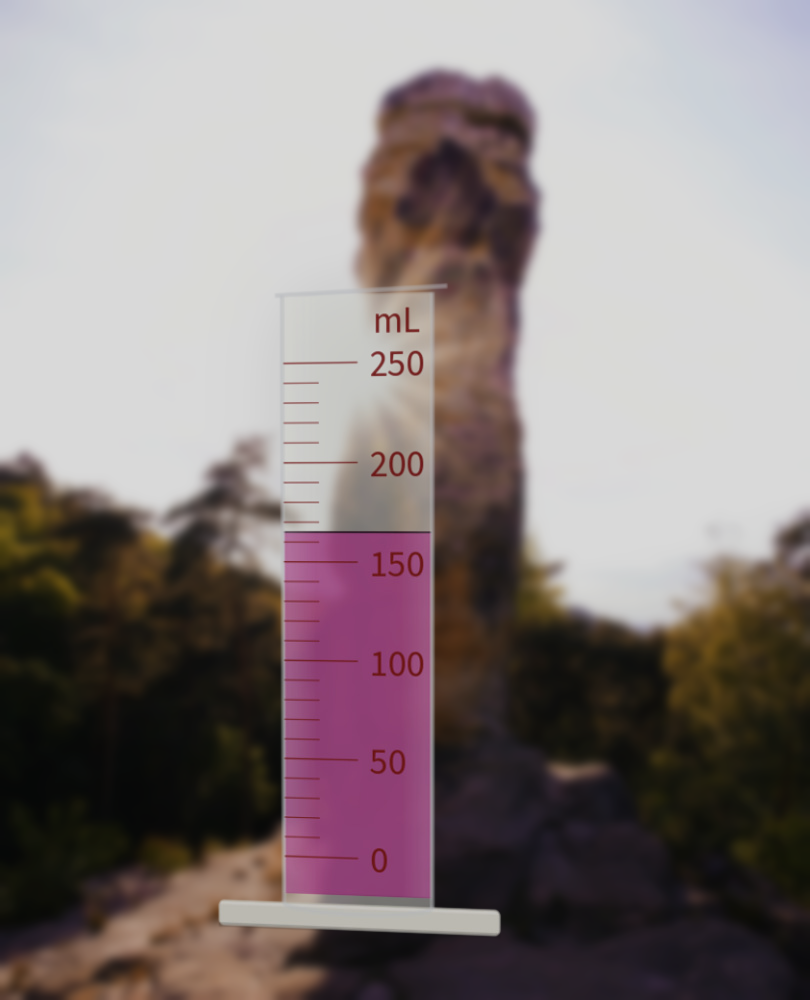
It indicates 165mL
